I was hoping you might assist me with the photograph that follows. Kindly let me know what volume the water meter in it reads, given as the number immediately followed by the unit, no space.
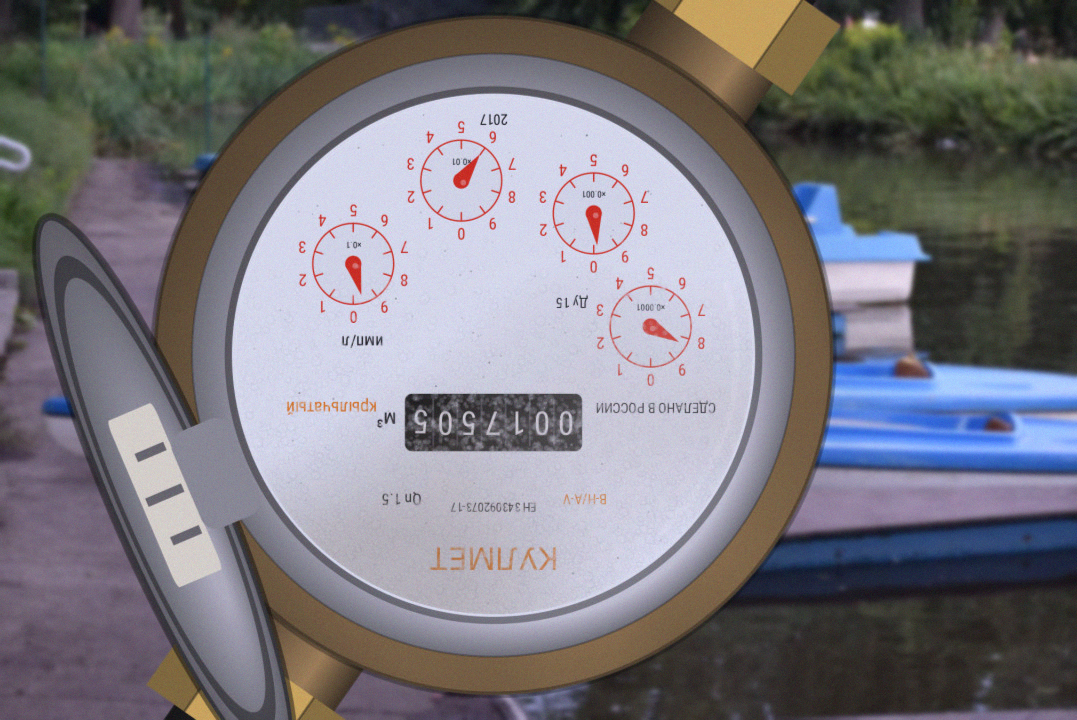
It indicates 17504.9598m³
